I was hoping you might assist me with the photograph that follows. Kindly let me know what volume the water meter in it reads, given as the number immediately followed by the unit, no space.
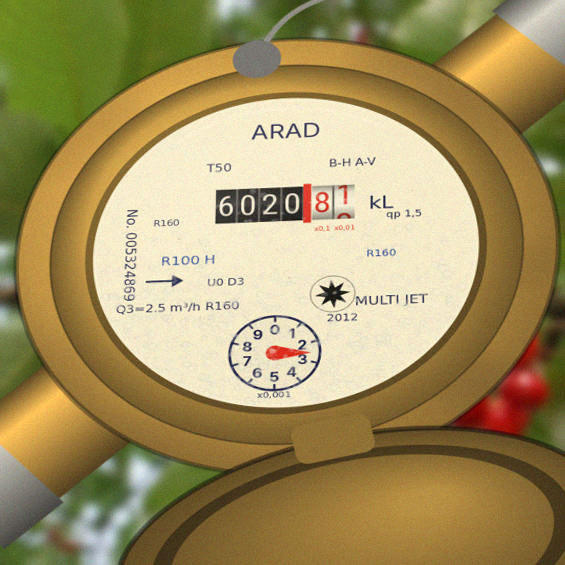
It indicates 6020.812kL
